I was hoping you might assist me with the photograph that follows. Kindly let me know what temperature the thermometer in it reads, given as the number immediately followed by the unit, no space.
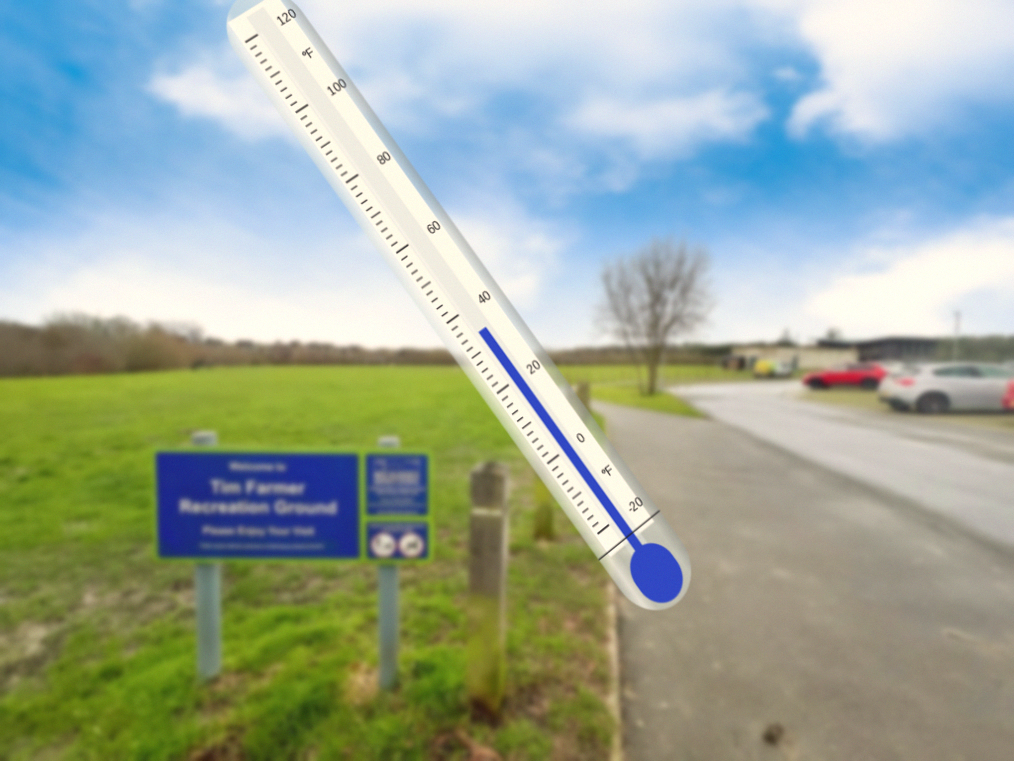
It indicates 34°F
